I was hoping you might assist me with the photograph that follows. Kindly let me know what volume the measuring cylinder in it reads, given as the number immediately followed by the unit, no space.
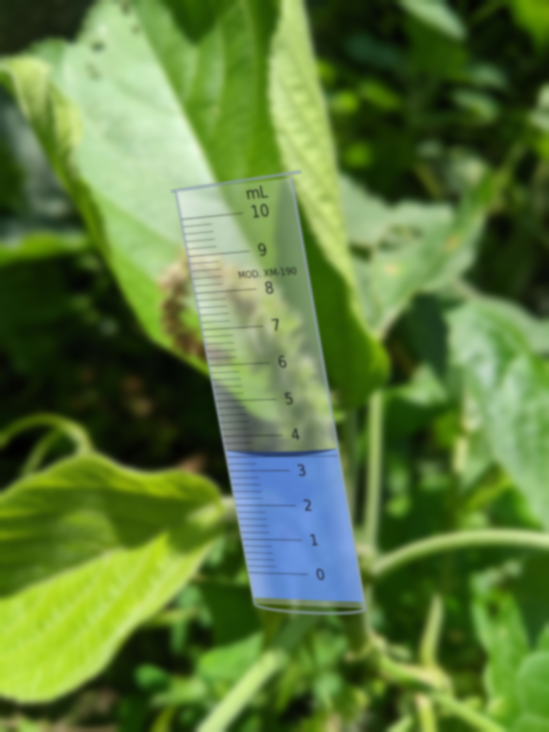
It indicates 3.4mL
